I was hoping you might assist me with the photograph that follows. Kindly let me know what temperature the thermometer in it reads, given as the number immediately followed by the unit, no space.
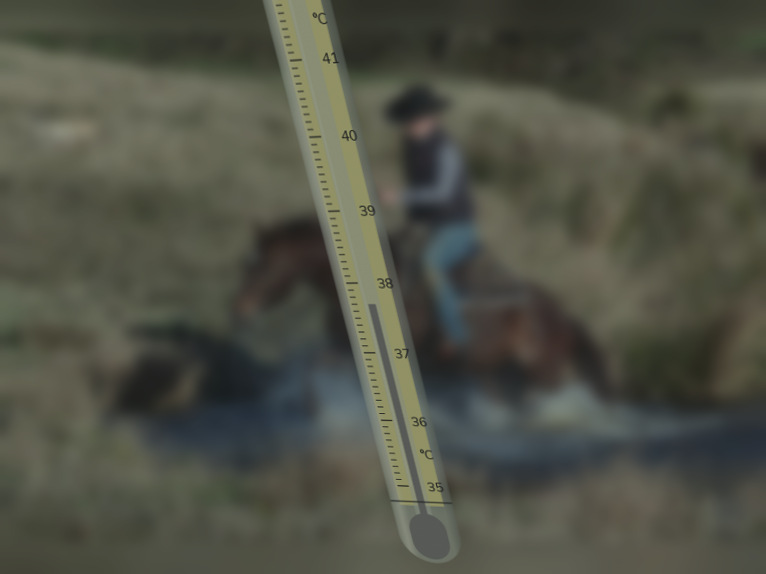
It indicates 37.7°C
